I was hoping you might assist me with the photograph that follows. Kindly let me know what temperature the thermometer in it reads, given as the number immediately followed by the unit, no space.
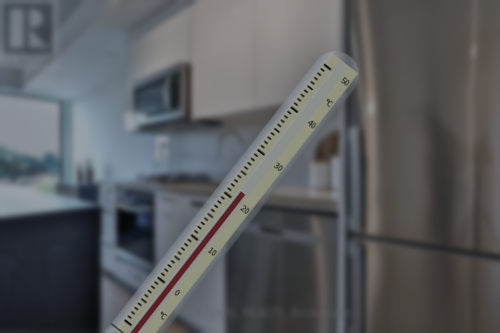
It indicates 22°C
